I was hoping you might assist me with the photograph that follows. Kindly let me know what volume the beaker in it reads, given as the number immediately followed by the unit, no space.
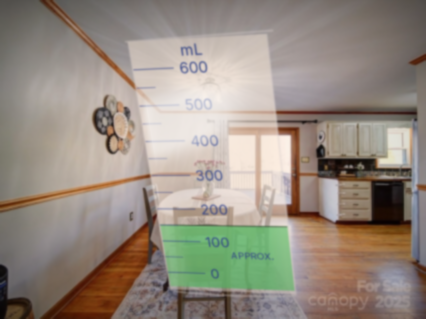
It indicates 150mL
